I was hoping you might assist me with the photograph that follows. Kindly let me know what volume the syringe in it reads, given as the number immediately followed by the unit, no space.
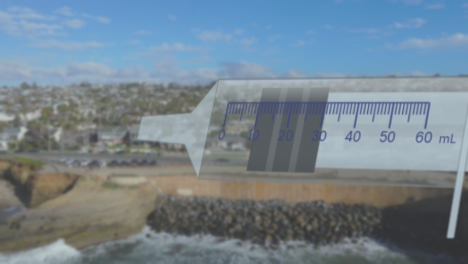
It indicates 10mL
